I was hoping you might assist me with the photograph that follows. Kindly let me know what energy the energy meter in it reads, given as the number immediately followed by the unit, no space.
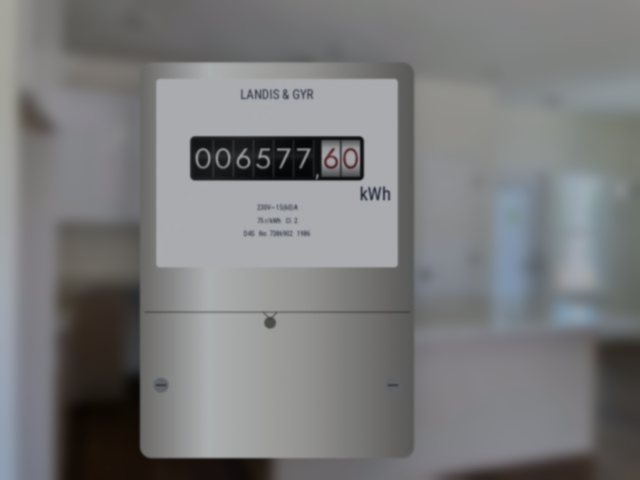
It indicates 6577.60kWh
